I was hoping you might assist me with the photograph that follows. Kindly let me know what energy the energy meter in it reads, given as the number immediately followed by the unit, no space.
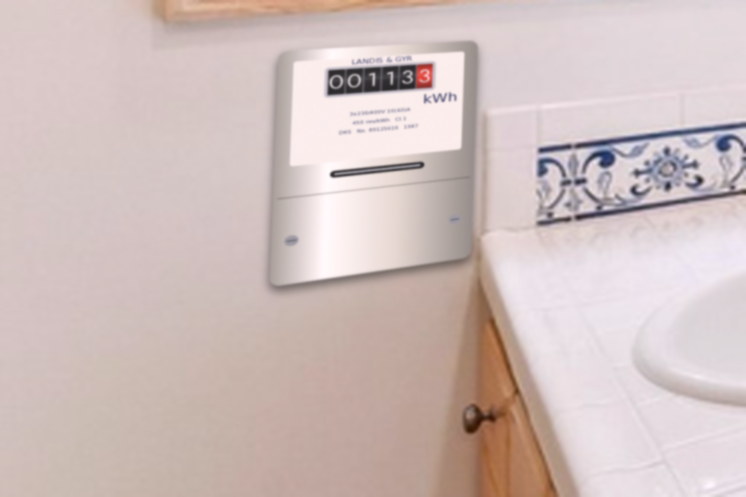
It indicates 113.3kWh
